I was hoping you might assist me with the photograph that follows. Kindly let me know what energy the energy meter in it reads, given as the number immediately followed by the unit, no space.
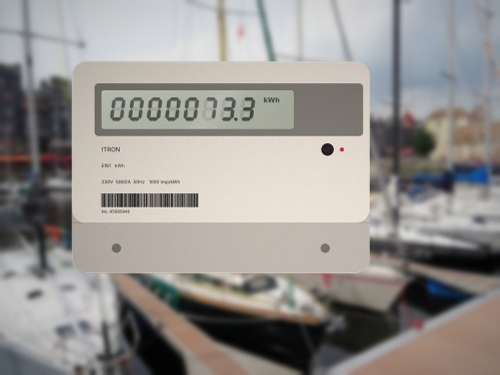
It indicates 73.3kWh
